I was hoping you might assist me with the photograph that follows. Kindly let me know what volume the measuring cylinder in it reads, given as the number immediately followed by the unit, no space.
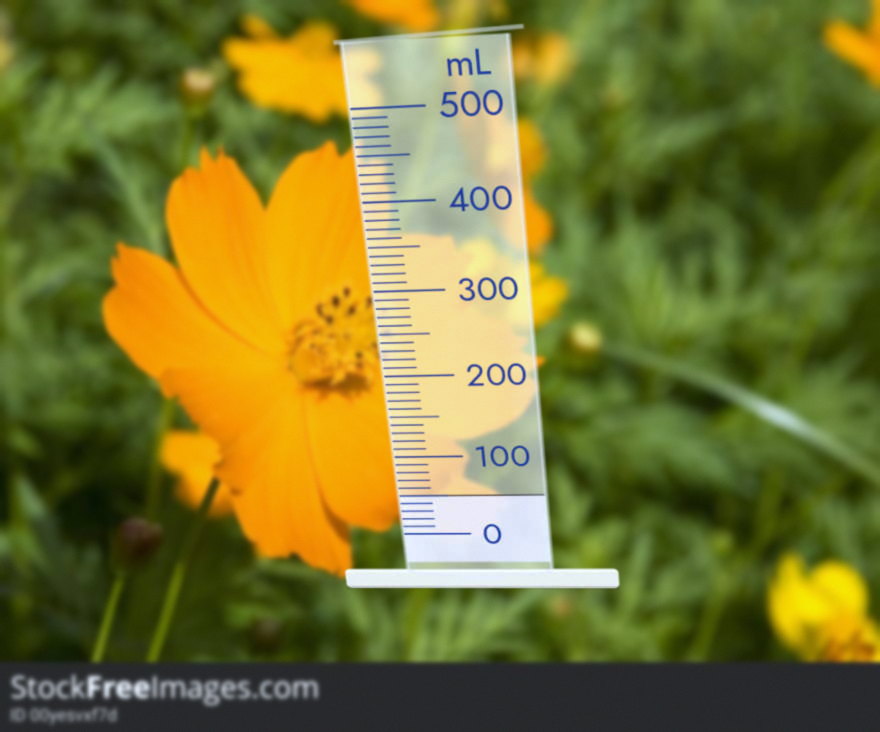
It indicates 50mL
